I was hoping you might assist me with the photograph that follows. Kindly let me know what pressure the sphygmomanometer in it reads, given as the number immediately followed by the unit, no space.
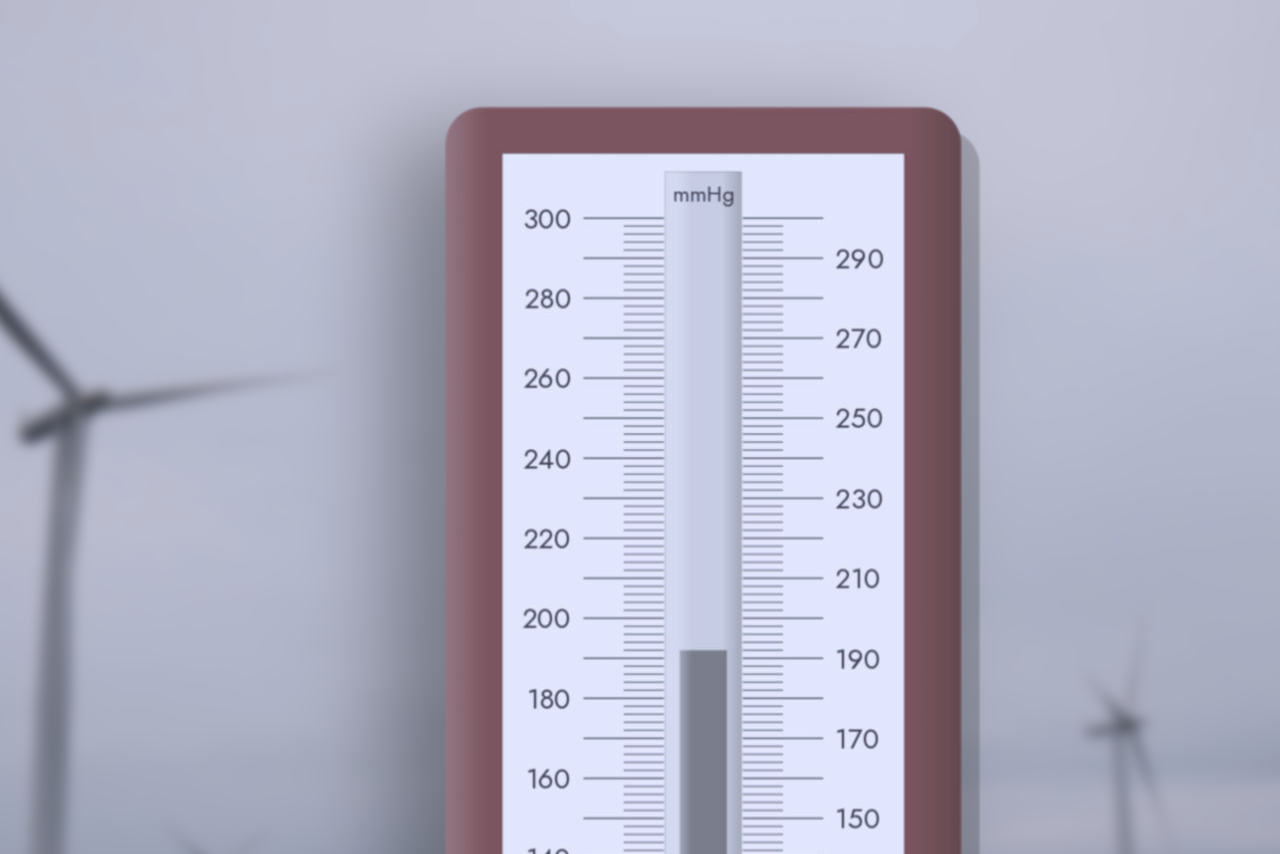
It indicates 192mmHg
